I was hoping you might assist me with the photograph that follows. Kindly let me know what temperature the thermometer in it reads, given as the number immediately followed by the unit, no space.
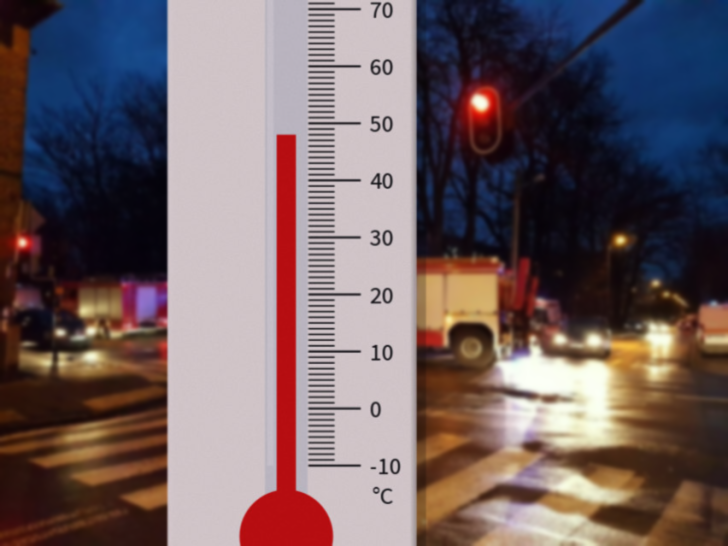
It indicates 48°C
